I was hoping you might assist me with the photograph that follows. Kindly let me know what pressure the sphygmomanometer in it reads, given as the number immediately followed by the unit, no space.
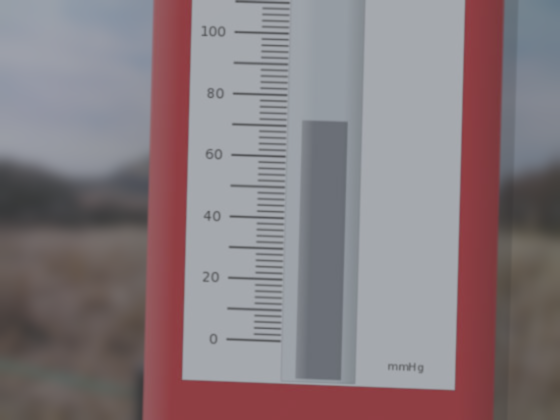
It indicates 72mmHg
